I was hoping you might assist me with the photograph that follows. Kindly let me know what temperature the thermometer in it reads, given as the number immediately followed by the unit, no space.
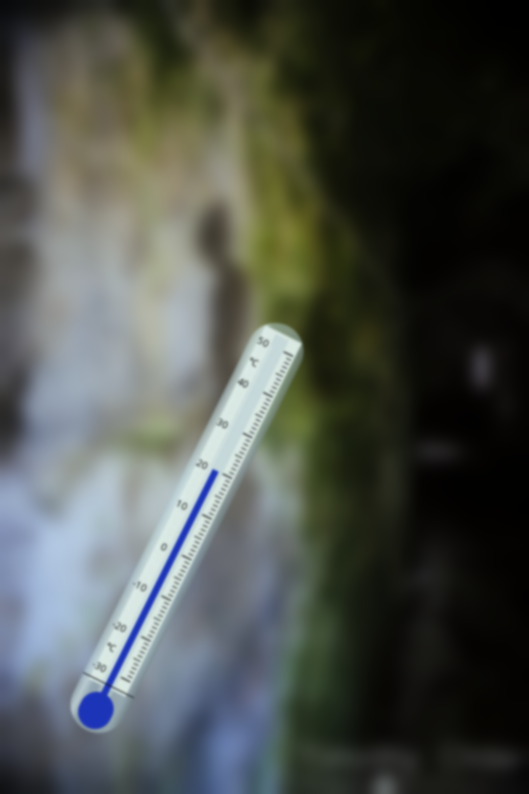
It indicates 20°C
